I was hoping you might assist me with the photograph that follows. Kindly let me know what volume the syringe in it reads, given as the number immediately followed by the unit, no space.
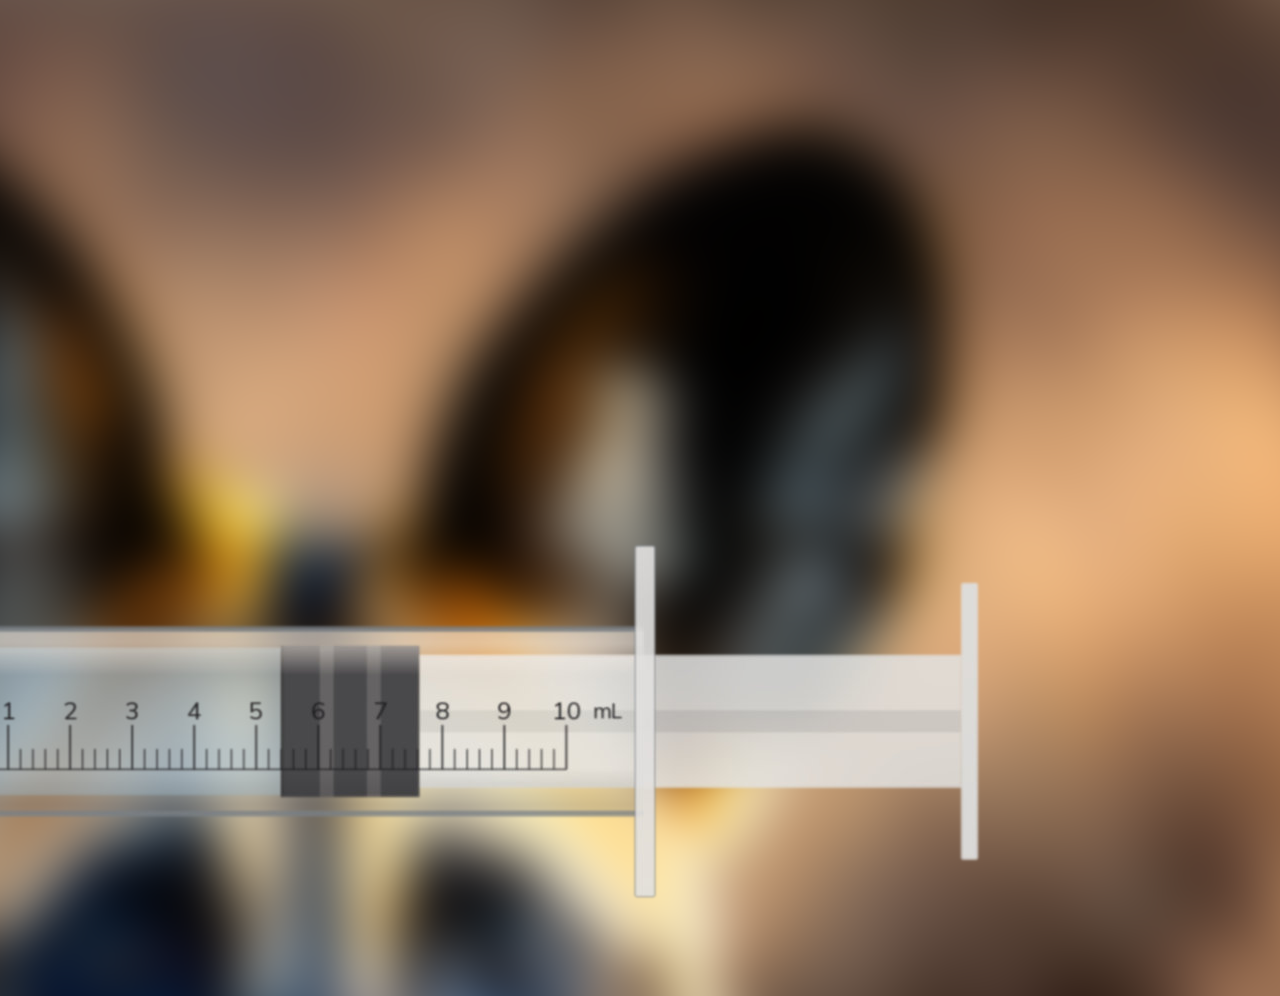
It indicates 5.4mL
